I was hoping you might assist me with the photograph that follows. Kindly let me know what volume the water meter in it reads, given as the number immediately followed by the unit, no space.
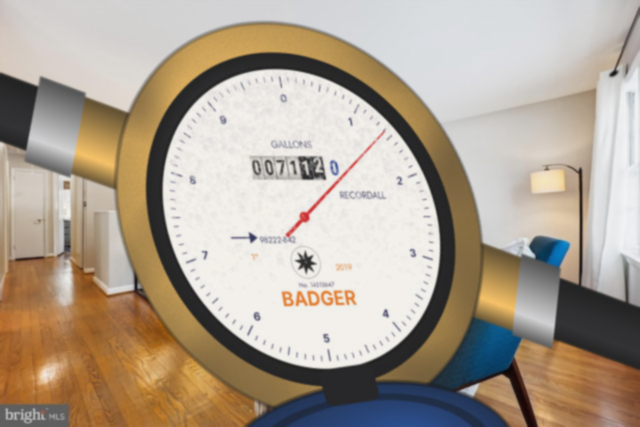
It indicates 71121.4gal
